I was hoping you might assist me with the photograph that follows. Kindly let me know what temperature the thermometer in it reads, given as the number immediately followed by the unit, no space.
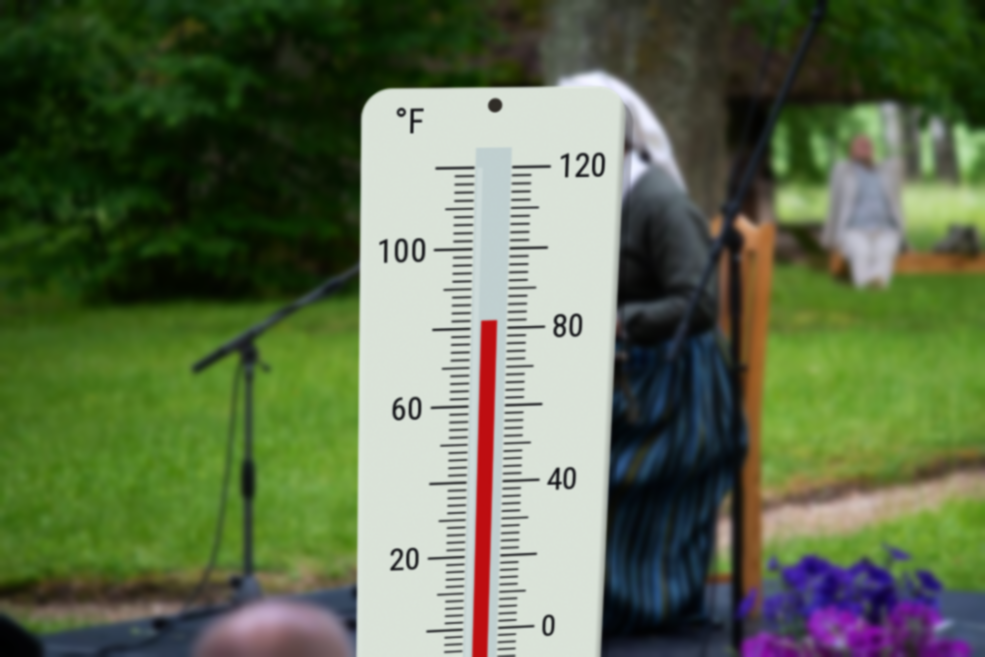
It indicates 82°F
